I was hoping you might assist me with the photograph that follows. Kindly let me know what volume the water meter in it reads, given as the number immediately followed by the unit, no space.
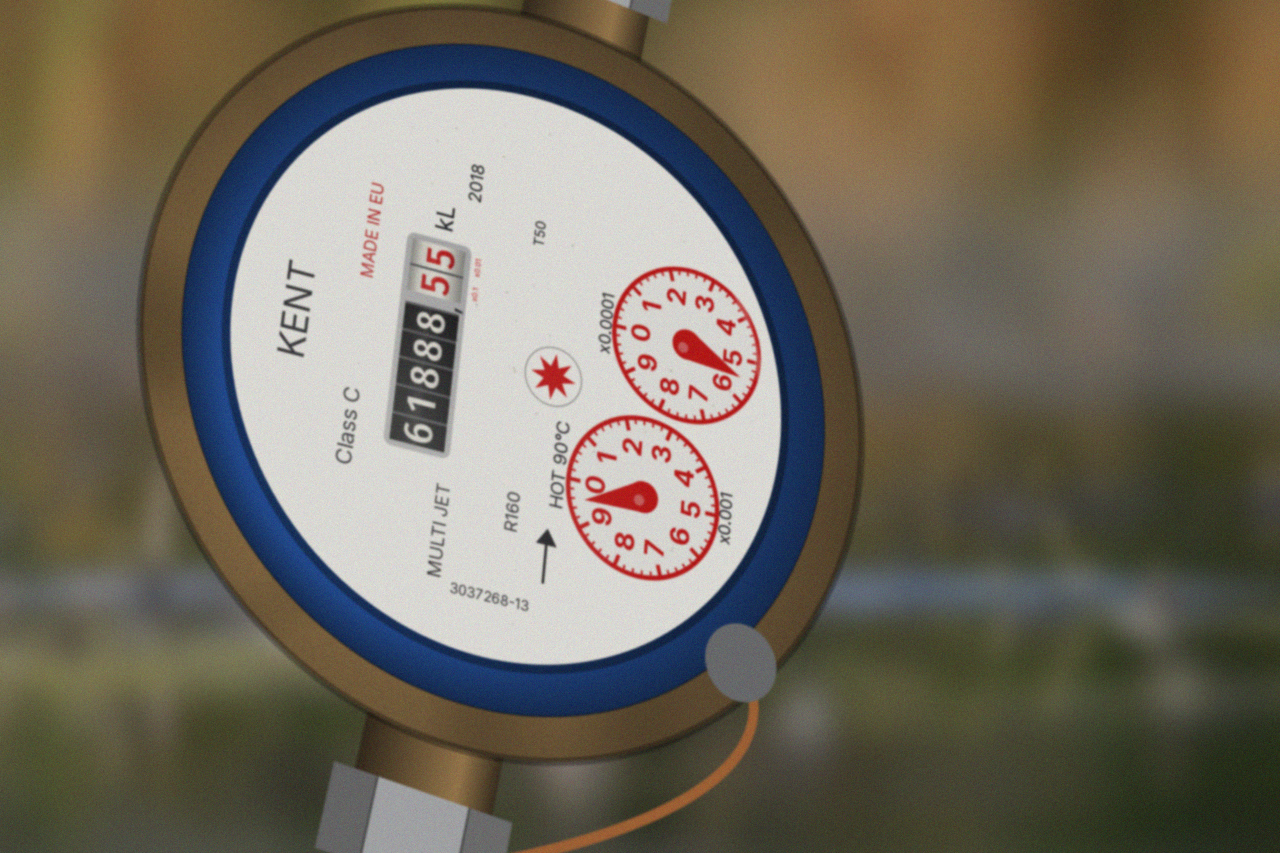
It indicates 61888.5495kL
